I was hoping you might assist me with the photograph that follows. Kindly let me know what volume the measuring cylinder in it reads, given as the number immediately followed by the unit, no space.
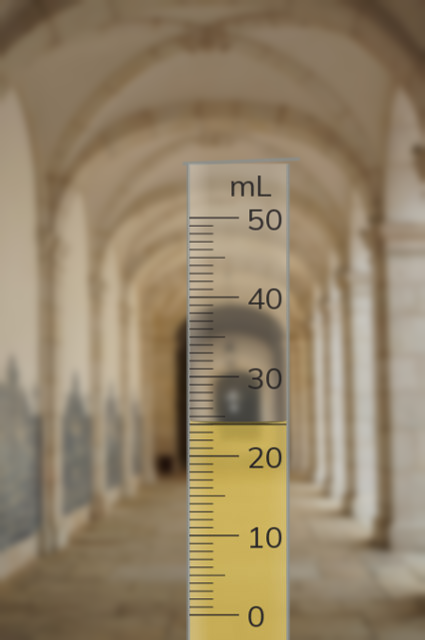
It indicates 24mL
